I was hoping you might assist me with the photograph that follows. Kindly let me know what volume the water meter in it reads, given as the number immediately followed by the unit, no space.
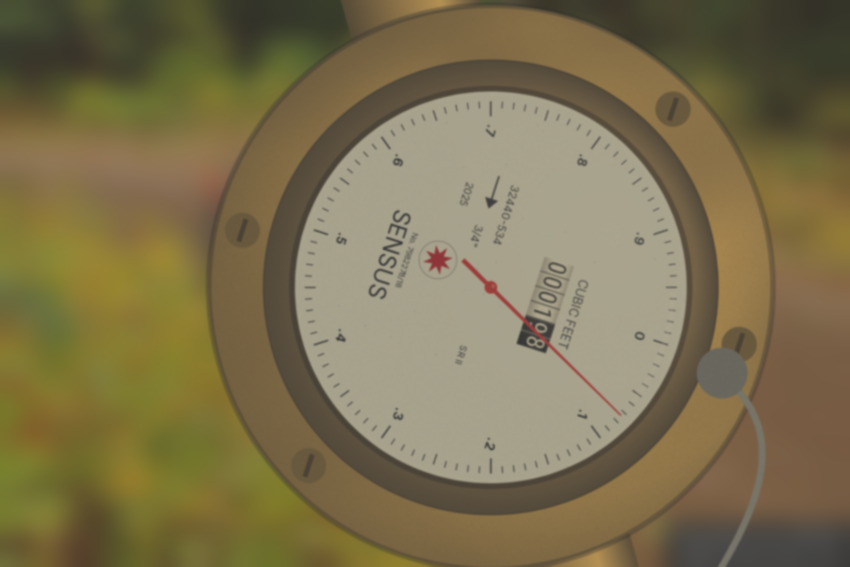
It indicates 198.07ft³
